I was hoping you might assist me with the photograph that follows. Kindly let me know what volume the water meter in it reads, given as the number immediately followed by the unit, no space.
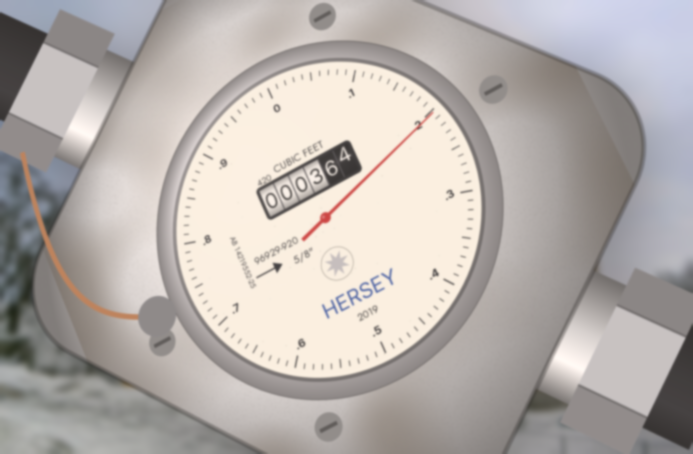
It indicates 364.20ft³
